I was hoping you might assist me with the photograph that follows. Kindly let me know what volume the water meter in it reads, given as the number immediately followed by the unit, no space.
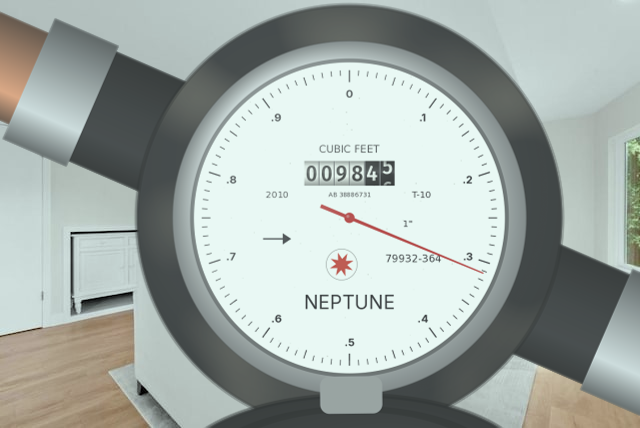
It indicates 9845.31ft³
